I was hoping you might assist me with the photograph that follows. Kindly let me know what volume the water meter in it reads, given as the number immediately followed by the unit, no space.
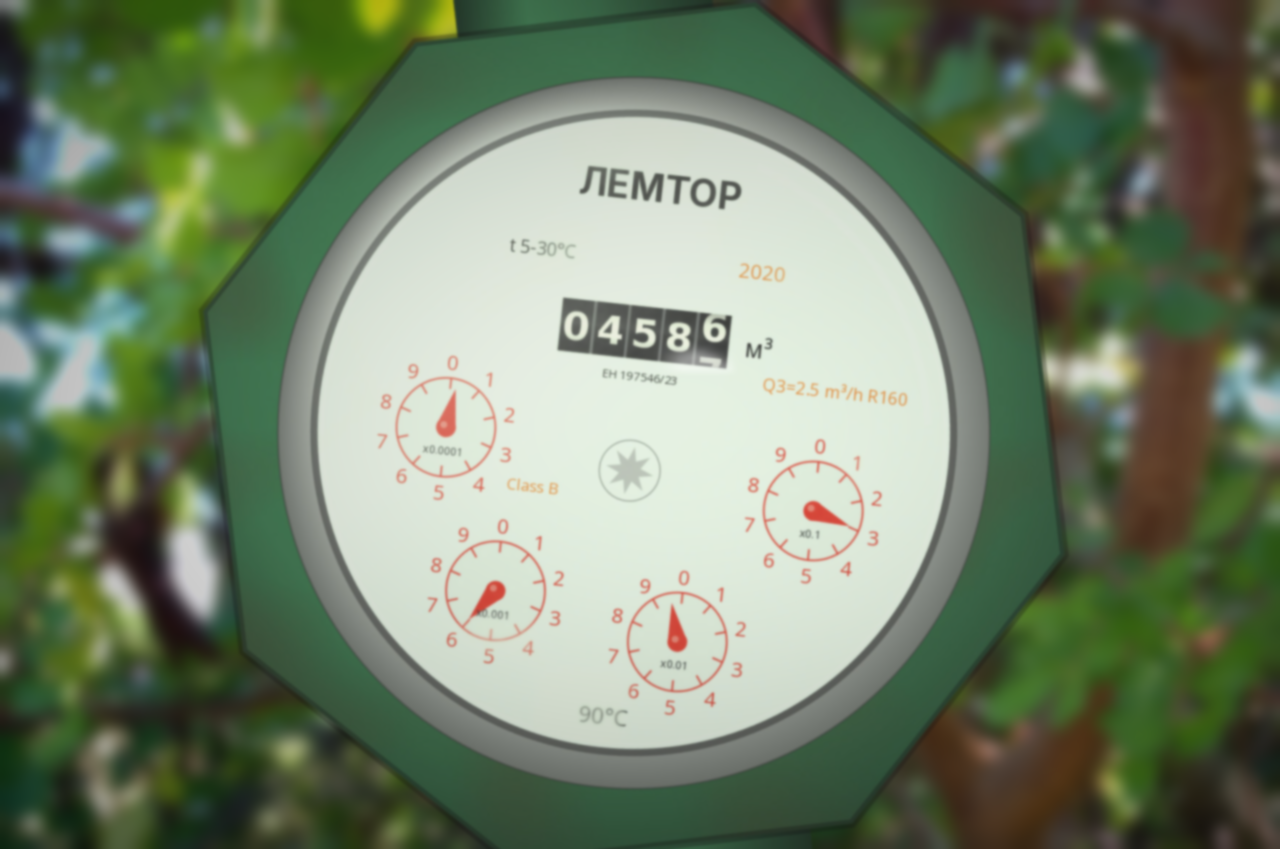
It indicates 4586.2960m³
